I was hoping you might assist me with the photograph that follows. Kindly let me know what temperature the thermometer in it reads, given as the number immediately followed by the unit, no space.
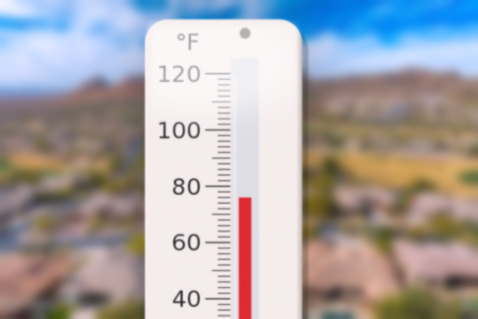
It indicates 76°F
